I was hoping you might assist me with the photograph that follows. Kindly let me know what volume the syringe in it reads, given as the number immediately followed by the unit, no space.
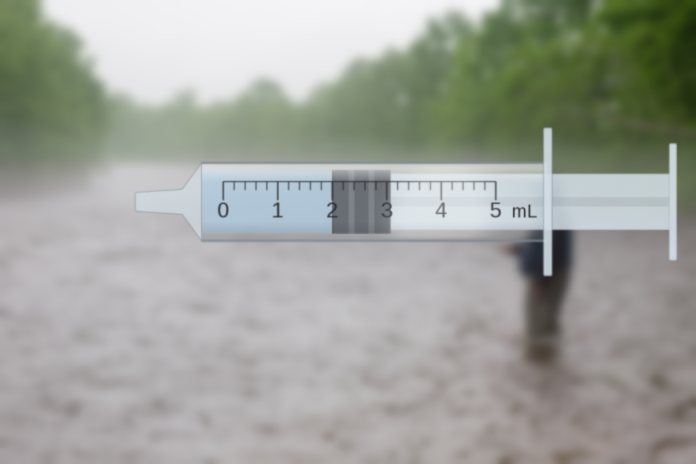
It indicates 2mL
